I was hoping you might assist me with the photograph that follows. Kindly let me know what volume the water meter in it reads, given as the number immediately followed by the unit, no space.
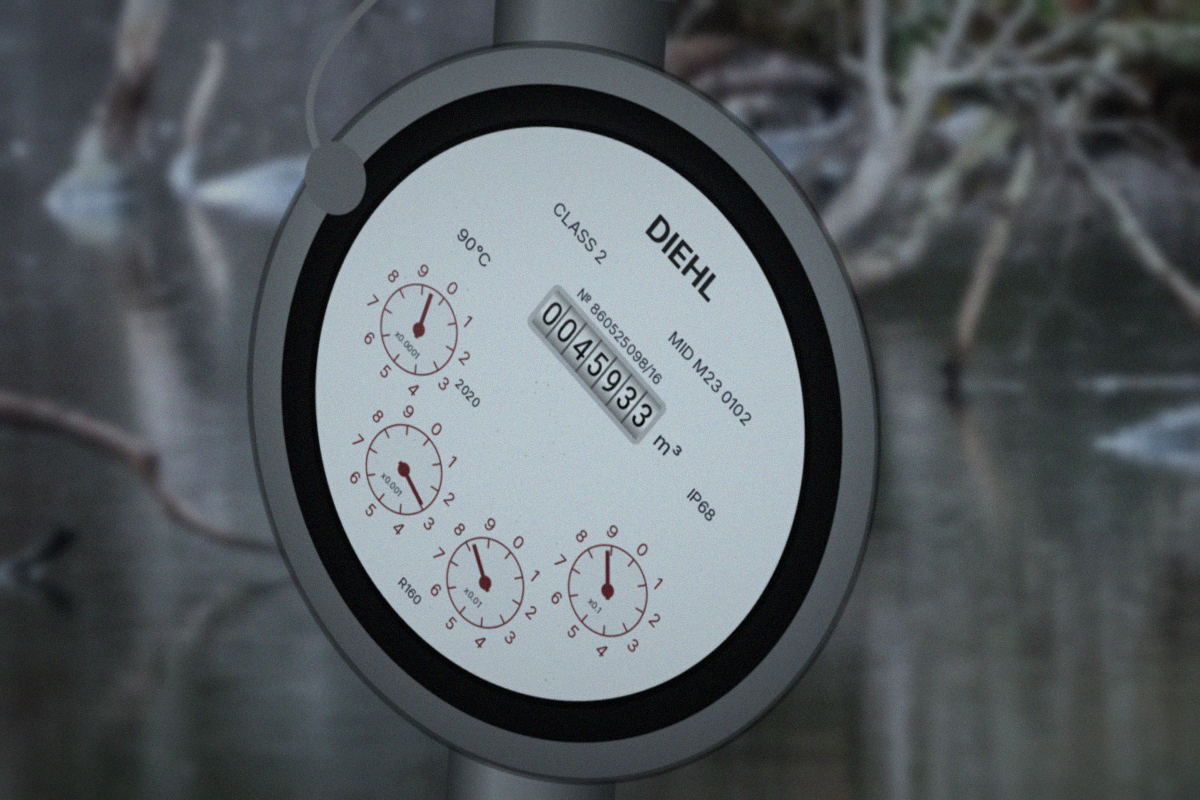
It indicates 45933.8829m³
